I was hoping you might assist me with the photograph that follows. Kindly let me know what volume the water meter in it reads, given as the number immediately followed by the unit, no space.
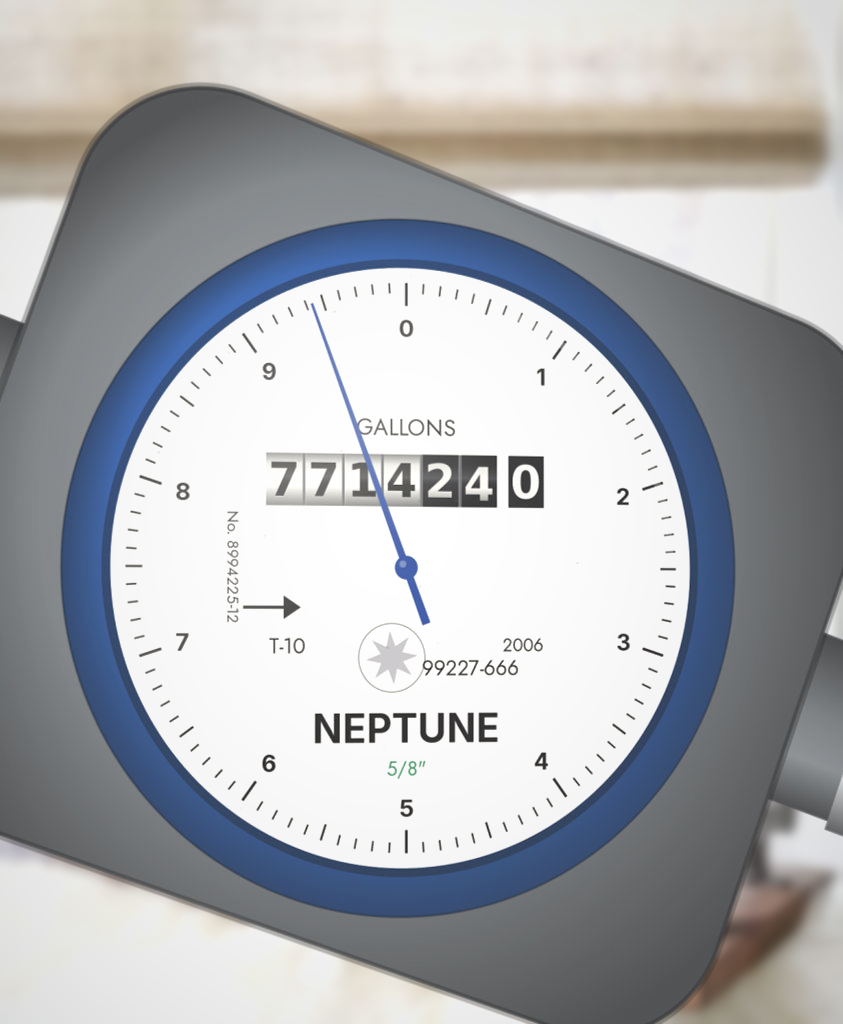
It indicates 7714239.4gal
